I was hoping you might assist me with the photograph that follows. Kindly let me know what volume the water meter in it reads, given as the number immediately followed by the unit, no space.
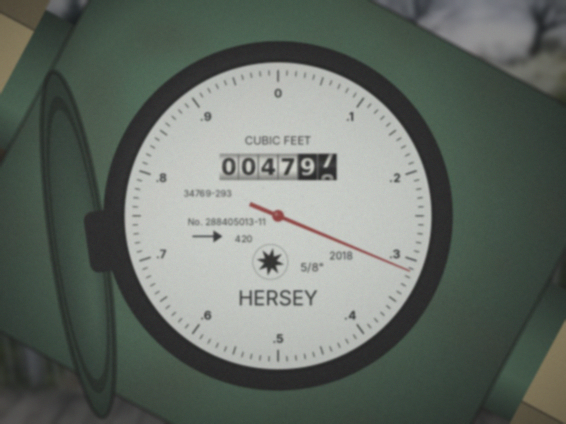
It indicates 4797.31ft³
